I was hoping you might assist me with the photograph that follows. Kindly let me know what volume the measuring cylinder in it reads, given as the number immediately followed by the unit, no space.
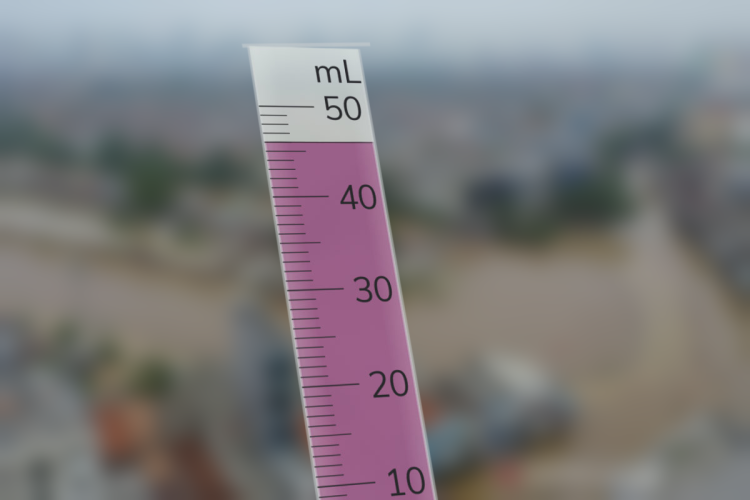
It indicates 46mL
